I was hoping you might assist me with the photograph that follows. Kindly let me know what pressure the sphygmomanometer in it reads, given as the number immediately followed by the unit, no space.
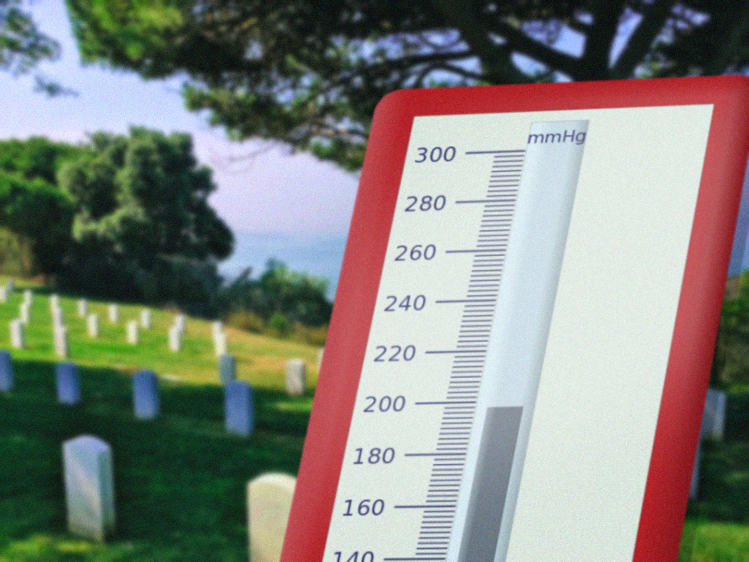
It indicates 198mmHg
